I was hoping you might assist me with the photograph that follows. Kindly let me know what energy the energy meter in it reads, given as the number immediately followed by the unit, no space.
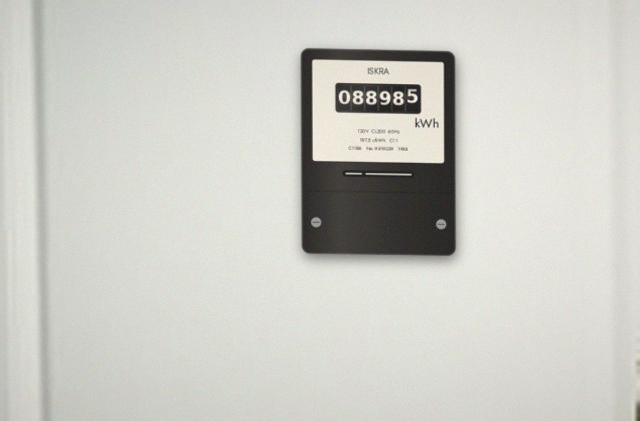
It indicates 88985kWh
